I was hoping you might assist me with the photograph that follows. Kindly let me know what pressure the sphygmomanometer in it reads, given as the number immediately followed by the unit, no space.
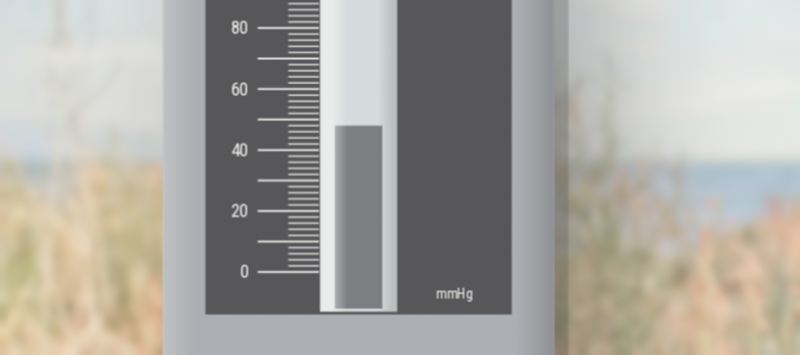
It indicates 48mmHg
